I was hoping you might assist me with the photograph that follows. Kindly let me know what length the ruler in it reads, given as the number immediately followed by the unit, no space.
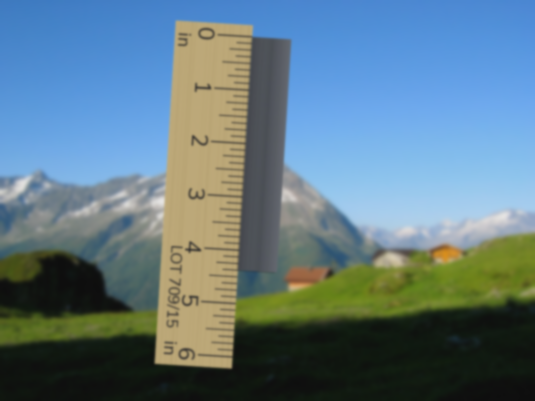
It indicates 4.375in
